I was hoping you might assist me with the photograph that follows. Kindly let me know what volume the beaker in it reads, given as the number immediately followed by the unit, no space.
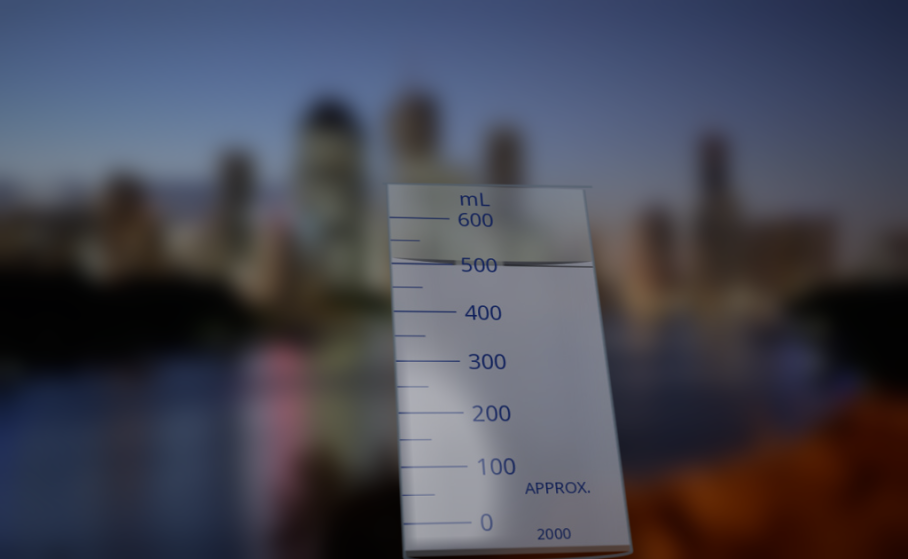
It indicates 500mL
